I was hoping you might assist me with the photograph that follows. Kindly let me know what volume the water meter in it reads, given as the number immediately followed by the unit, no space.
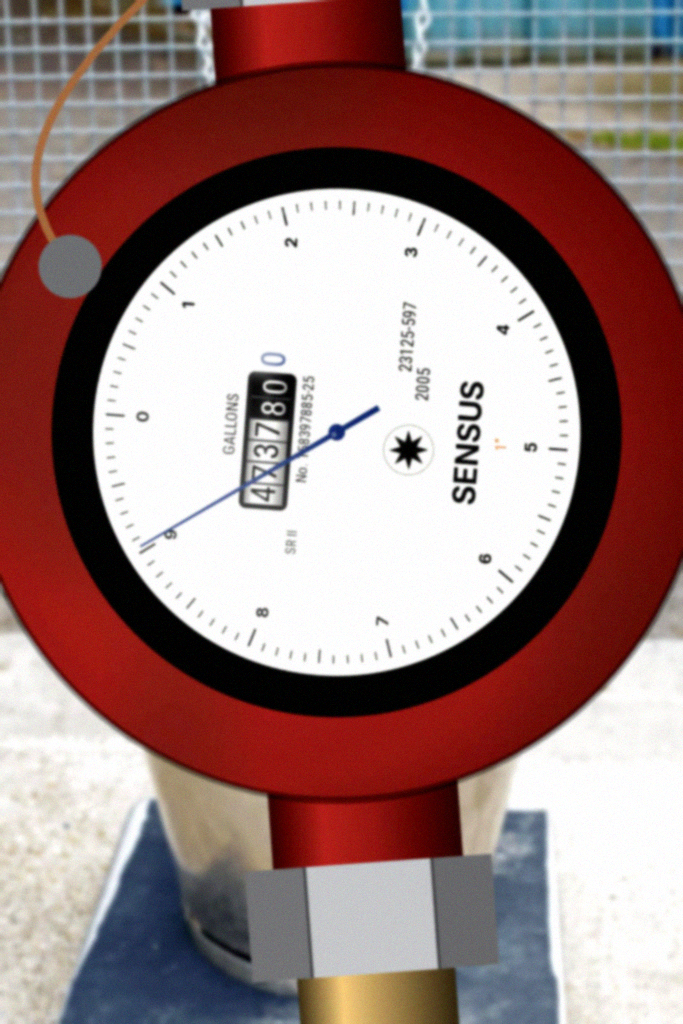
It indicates 4737799.0gal
